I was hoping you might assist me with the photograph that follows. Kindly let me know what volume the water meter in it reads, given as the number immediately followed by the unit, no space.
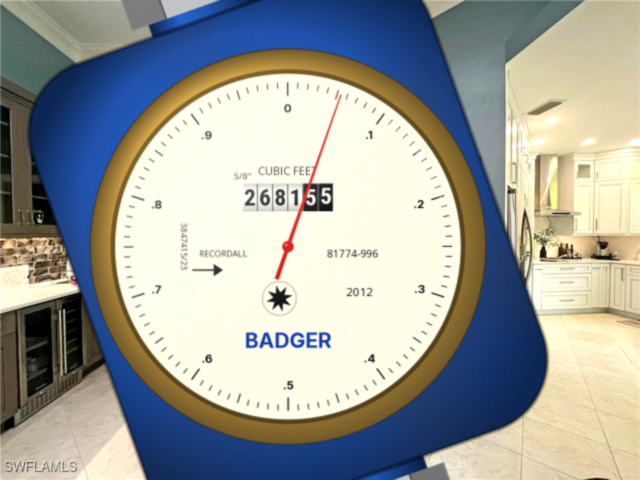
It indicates 268155.05ft³
